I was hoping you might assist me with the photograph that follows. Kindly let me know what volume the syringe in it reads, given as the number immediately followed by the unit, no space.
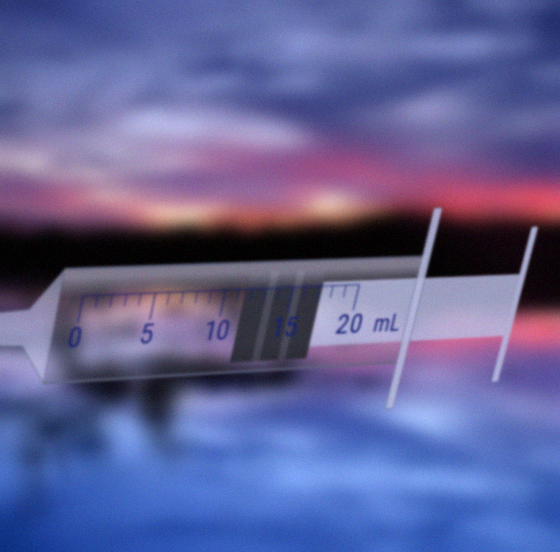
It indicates 11.5mL
